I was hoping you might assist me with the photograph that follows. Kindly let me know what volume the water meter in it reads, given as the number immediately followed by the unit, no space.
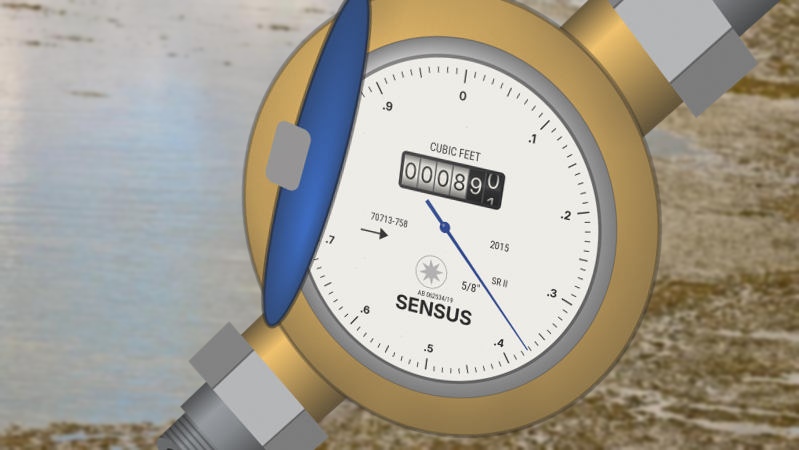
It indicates 890.37ft³
